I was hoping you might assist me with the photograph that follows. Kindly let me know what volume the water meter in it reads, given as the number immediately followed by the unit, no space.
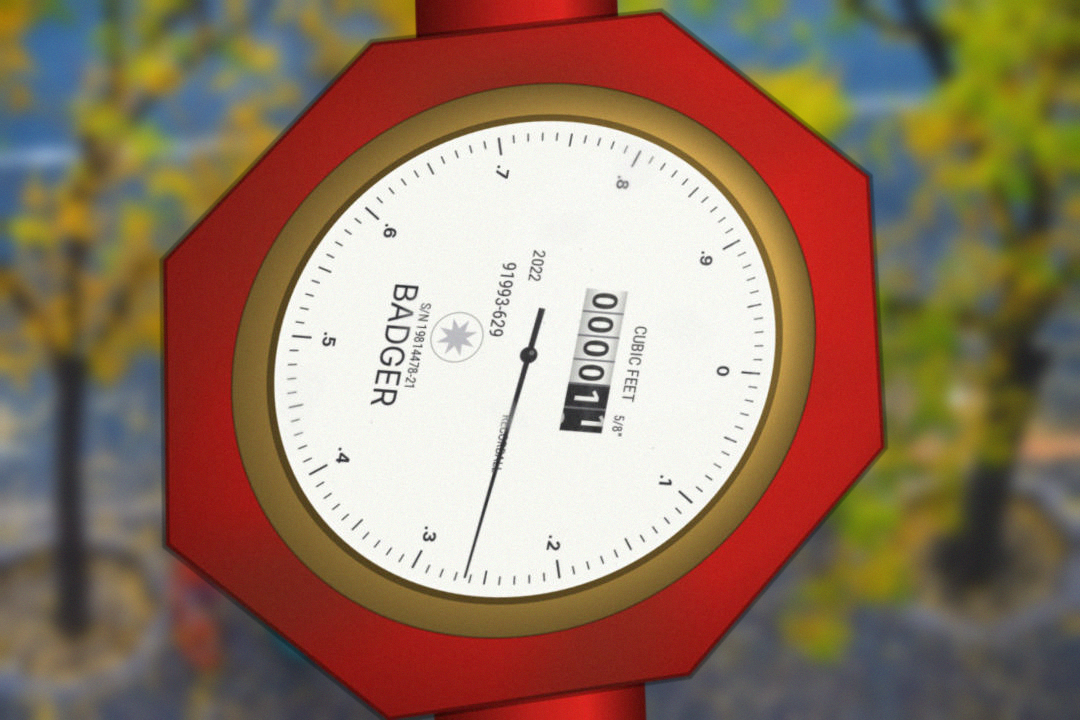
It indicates 11.26ft³
